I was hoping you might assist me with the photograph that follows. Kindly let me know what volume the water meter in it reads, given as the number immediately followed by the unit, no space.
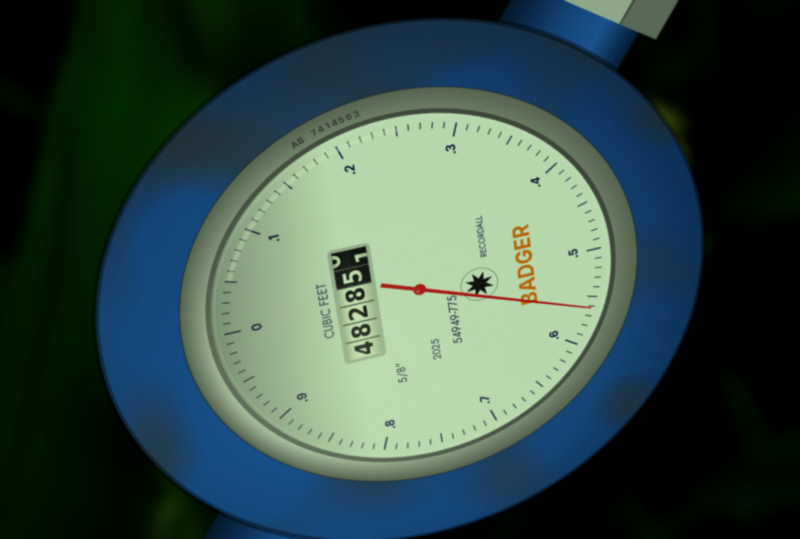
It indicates 482850.56ft³
